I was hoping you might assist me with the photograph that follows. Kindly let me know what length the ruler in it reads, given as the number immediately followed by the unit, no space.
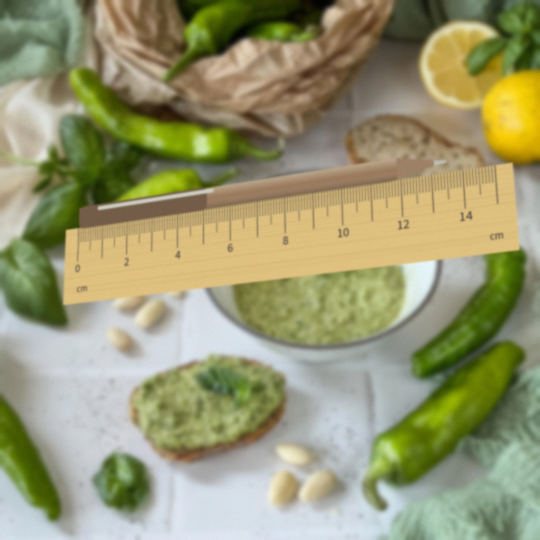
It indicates 13.5cm
